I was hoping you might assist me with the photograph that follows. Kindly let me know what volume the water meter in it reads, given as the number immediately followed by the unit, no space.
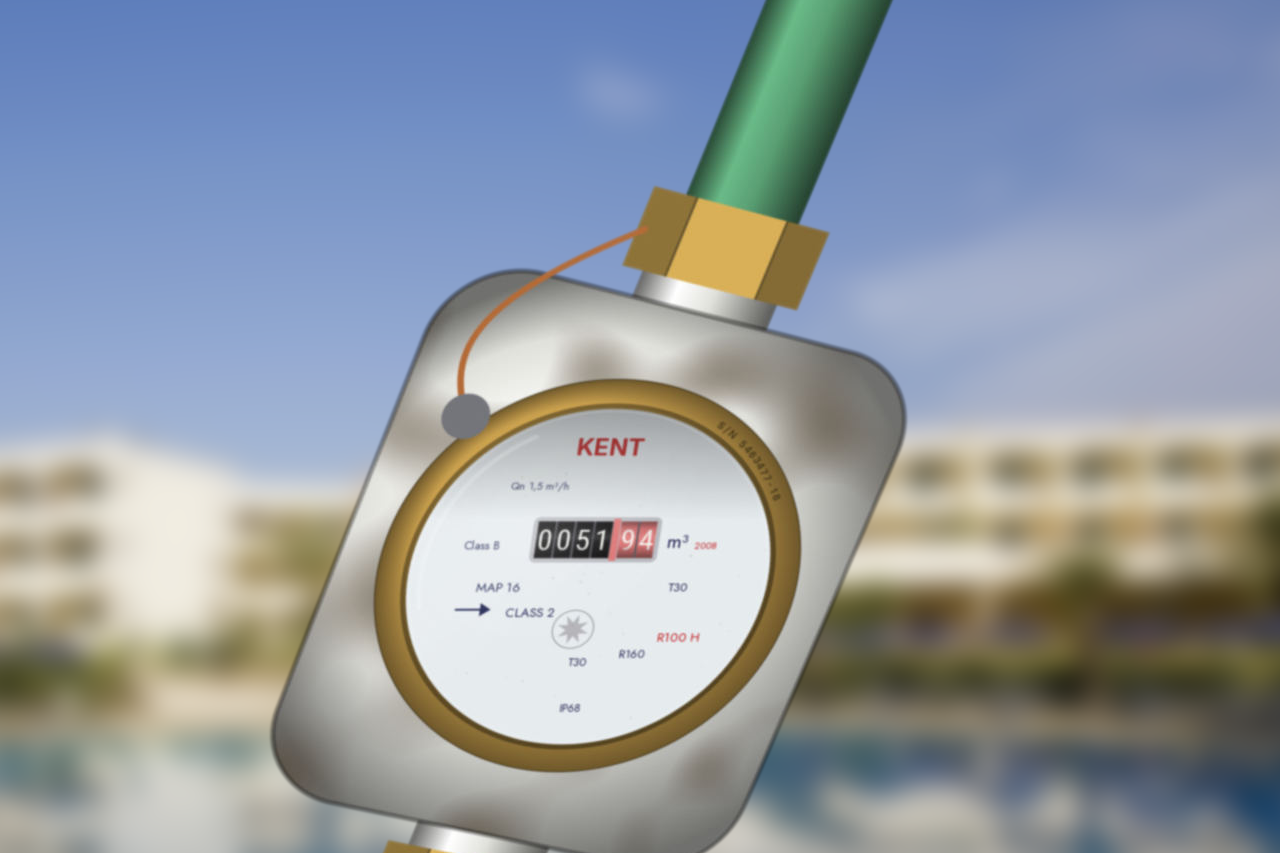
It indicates 51.94m³
